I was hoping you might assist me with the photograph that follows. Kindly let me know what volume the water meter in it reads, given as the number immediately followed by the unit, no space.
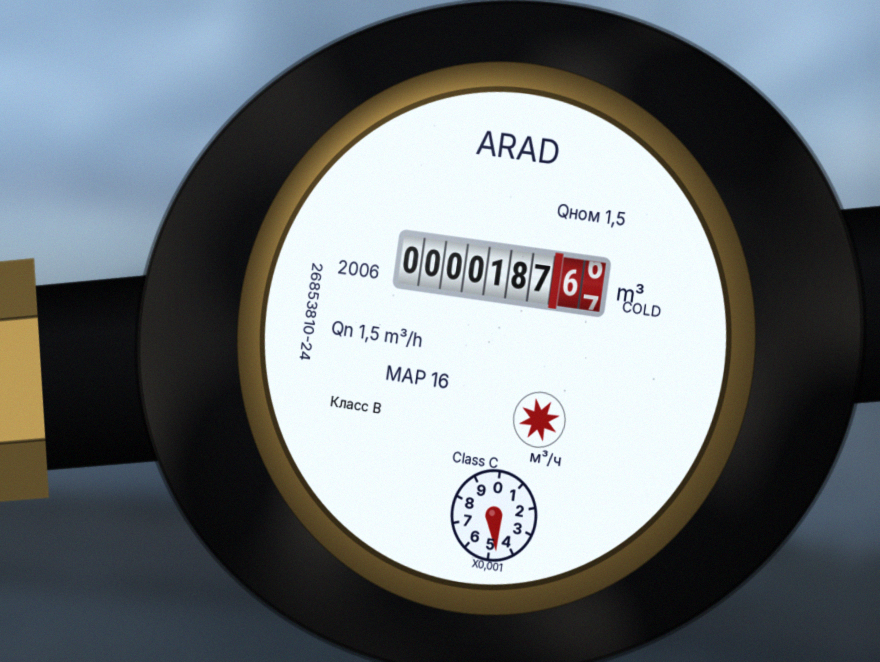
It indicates 187.664m³
